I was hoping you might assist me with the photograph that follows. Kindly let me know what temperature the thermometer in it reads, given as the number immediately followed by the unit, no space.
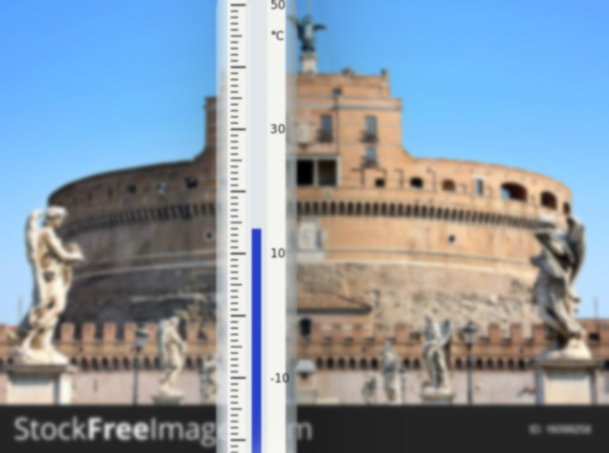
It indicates 14°C
